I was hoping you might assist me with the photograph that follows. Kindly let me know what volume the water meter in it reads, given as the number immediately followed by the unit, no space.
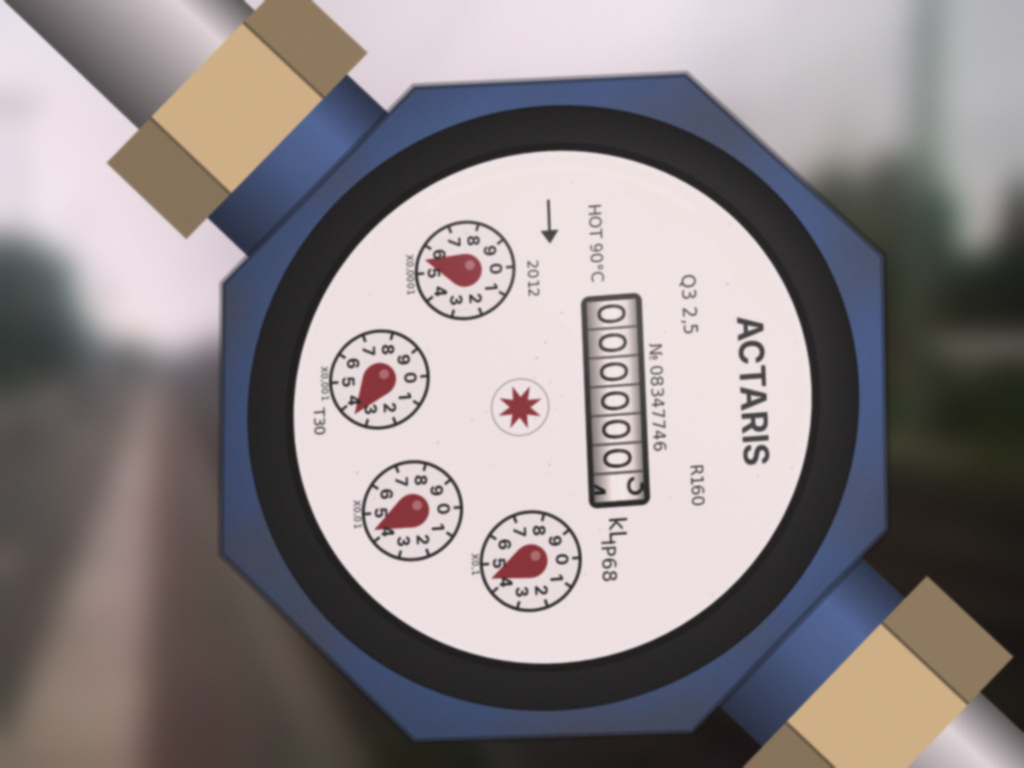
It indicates 3.4435kL
